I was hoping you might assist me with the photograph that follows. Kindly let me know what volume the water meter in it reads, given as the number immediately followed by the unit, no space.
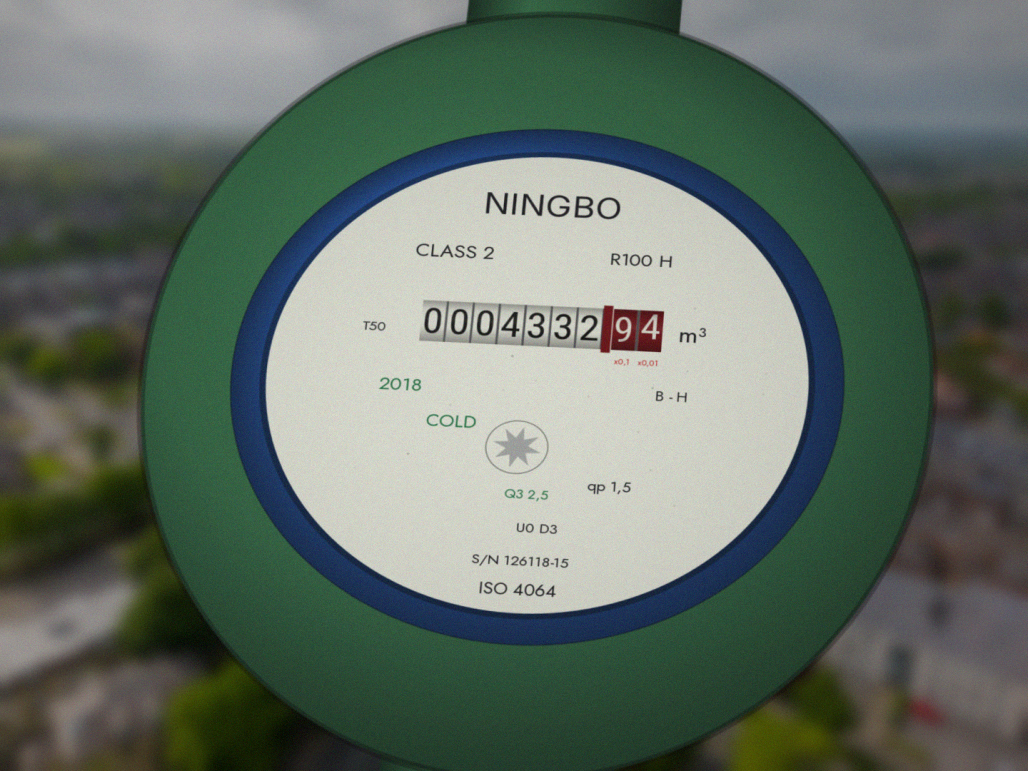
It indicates 4332.94m³
